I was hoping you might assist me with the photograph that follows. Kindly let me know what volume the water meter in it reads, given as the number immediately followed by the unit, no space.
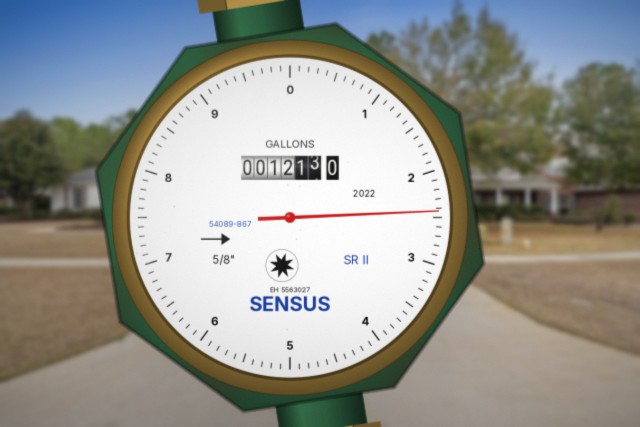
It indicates 12132.4gal
